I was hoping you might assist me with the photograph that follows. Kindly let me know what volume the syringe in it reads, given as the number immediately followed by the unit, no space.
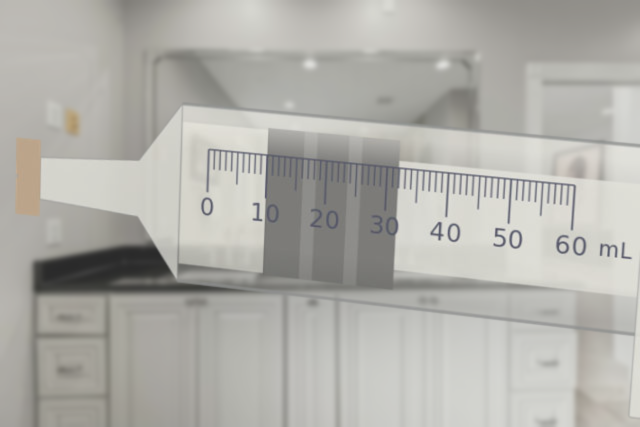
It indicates 10mL
